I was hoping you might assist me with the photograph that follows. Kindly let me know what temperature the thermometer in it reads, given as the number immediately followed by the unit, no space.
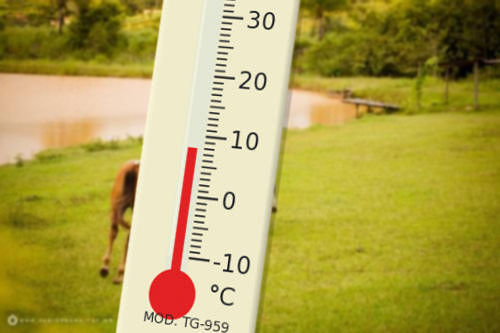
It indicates 8°C
